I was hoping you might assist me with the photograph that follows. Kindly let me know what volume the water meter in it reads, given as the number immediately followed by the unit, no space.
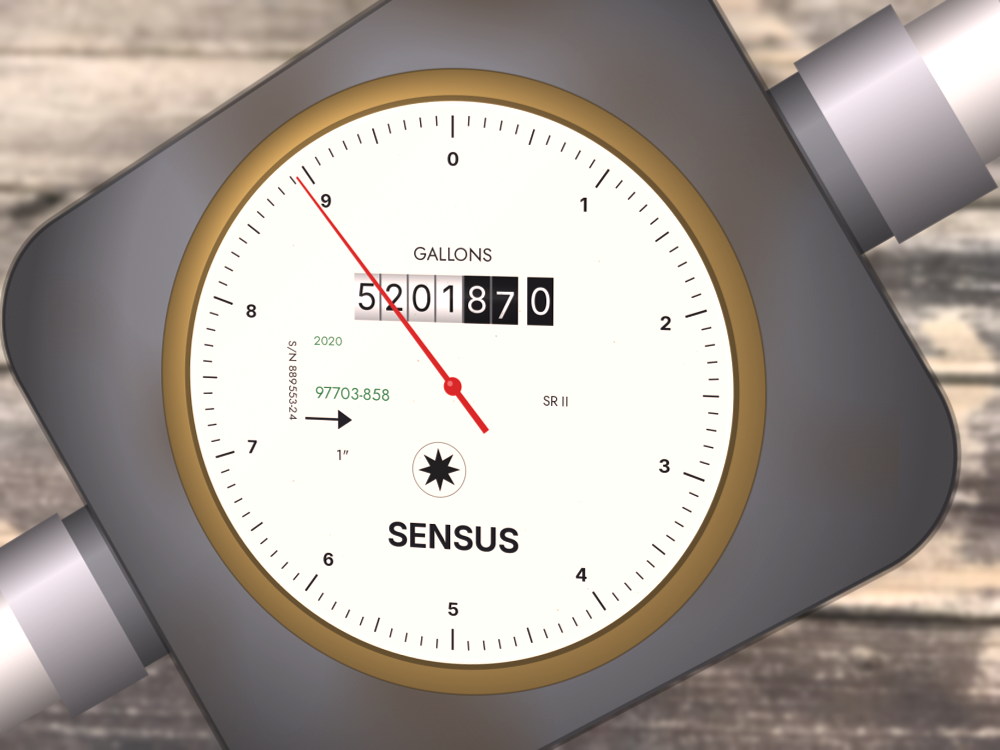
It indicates 5201868.9gal
